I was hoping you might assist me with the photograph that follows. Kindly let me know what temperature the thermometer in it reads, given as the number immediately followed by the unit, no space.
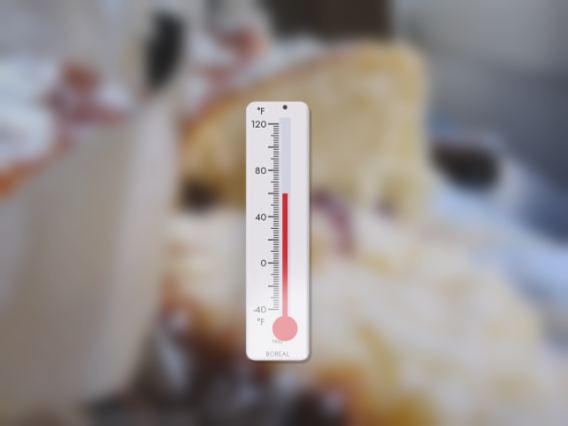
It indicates 60°F
